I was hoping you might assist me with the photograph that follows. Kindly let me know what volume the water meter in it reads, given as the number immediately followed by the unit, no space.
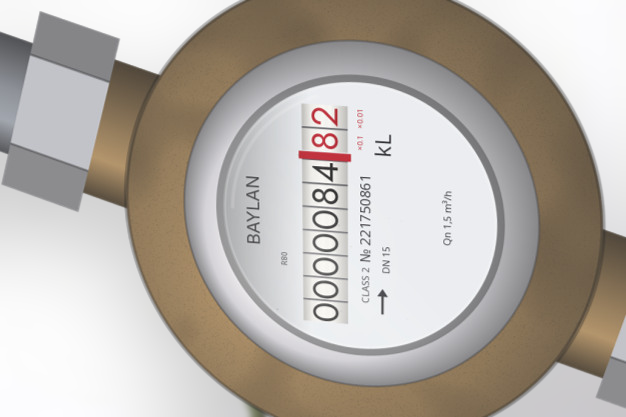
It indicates 84.82kL
